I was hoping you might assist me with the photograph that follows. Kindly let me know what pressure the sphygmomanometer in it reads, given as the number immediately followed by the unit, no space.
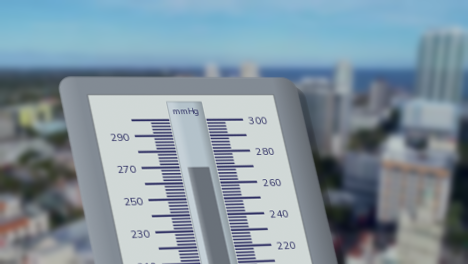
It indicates 270mmHg
